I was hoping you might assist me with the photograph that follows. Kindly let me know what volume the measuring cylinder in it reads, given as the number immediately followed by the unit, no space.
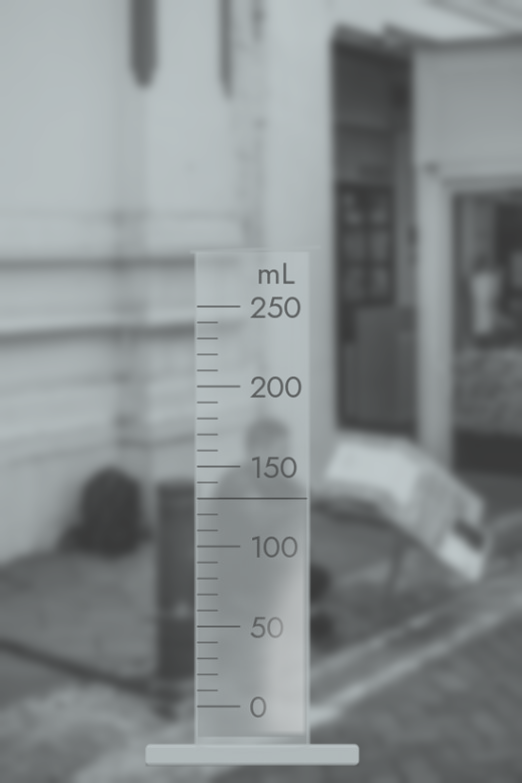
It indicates 130mL
